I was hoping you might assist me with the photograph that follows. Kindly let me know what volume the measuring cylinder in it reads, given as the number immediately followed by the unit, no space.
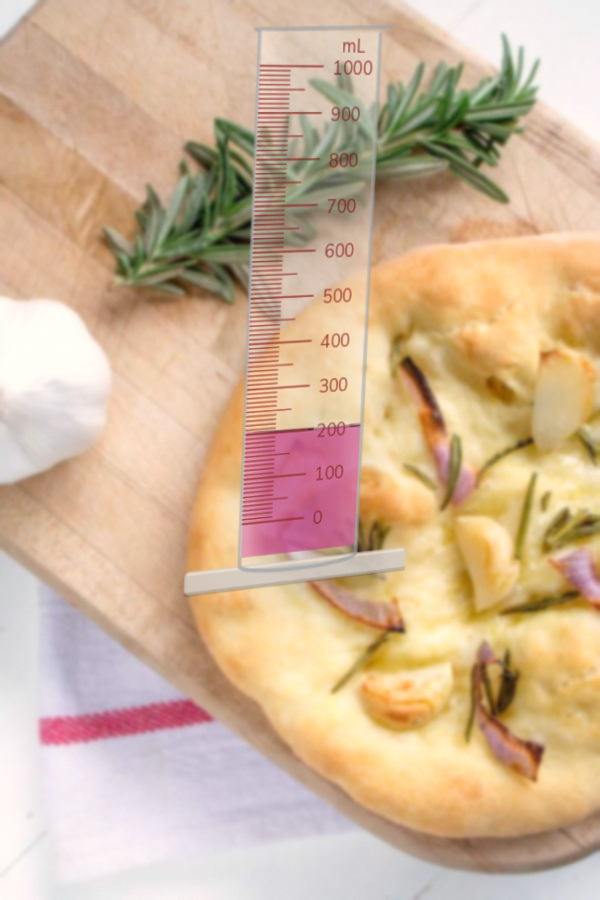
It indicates 200mL
